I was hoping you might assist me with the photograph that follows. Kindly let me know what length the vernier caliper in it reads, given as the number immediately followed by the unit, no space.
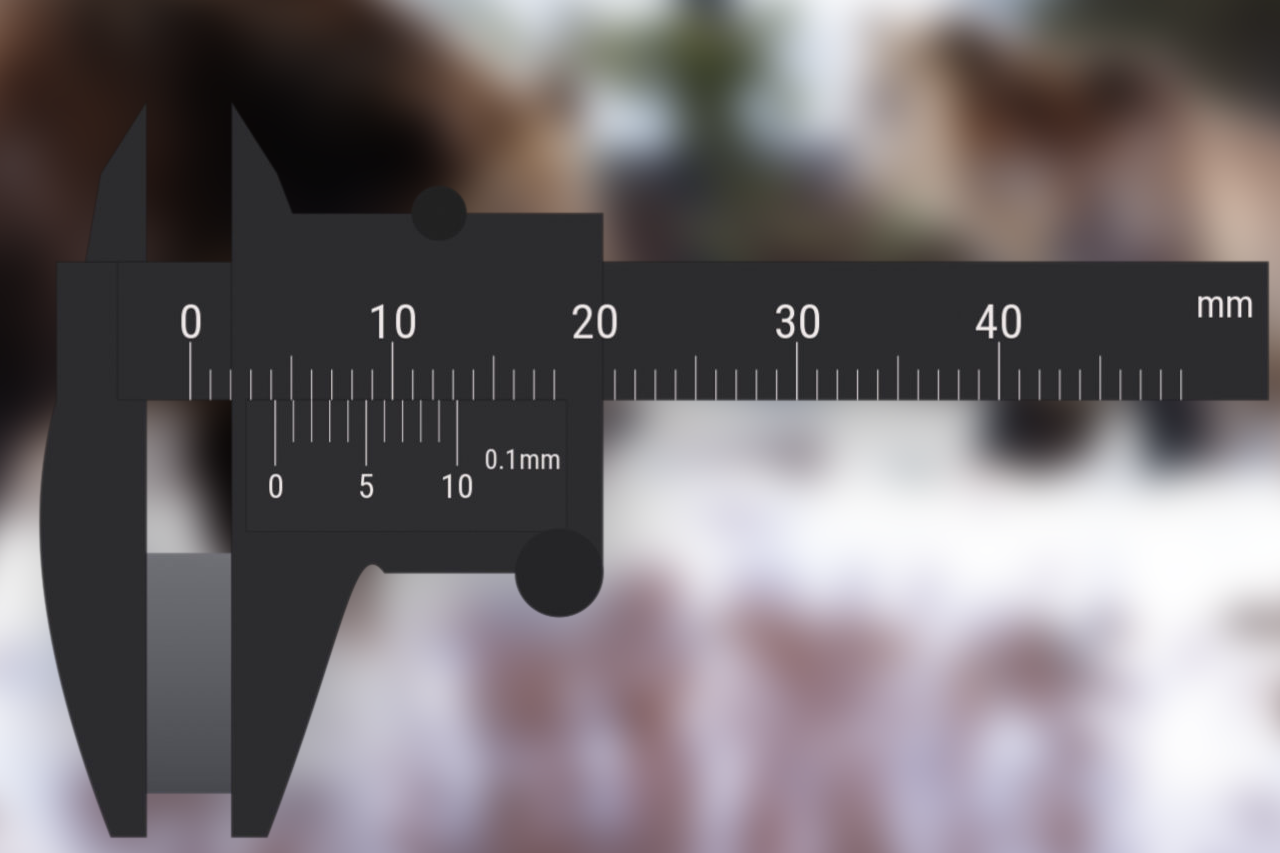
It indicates 4.2mm
